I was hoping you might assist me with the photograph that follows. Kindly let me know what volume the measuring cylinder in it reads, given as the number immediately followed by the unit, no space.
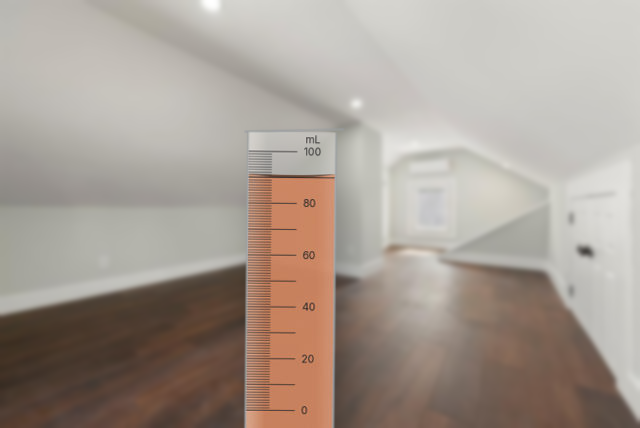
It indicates 90mL
